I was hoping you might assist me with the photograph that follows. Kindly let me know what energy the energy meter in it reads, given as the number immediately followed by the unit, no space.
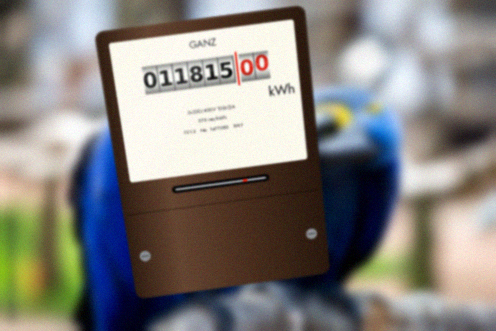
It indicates 11815.00kWh
